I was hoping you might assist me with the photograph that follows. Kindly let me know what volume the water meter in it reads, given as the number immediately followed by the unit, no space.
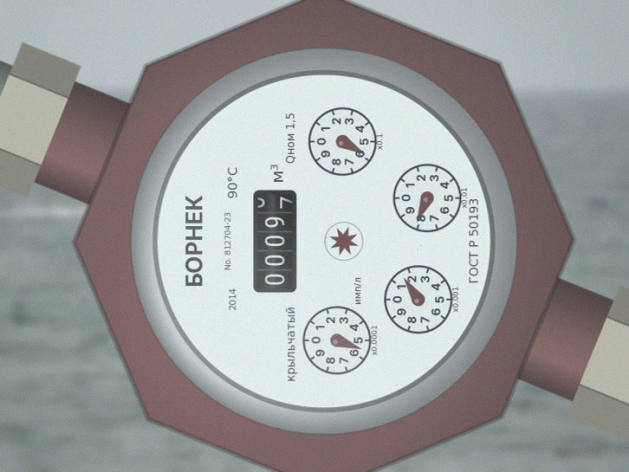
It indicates 96.5815m³
